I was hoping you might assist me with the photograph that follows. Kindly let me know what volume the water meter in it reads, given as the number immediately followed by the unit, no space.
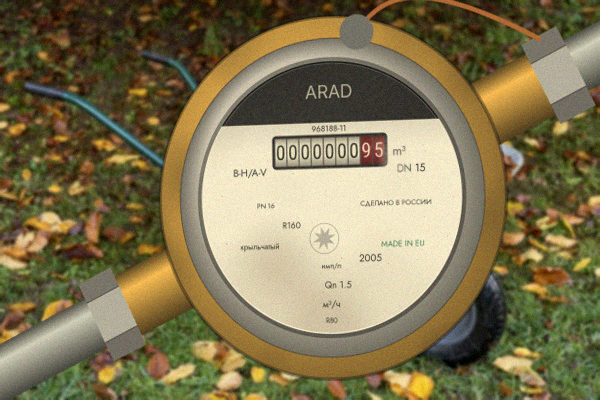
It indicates 0.95m³
